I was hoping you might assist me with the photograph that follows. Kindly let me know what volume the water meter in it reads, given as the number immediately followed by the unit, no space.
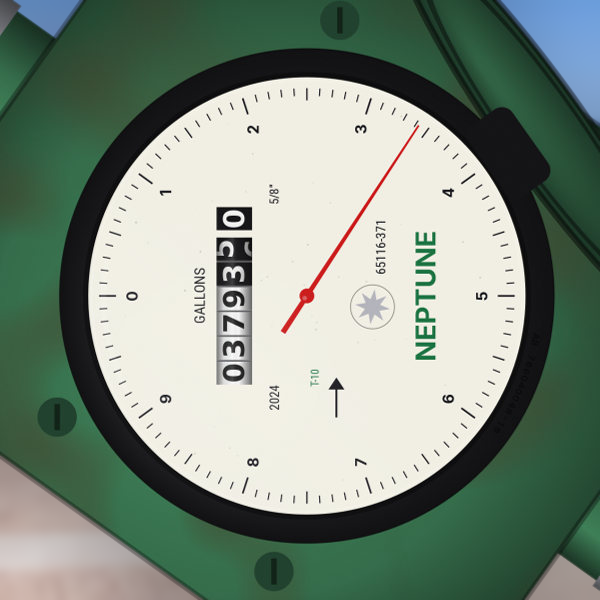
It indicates 379353.4gal
